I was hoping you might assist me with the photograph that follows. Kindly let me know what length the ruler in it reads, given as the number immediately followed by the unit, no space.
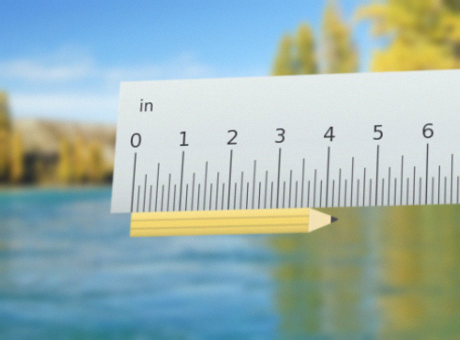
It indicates 4.25in
